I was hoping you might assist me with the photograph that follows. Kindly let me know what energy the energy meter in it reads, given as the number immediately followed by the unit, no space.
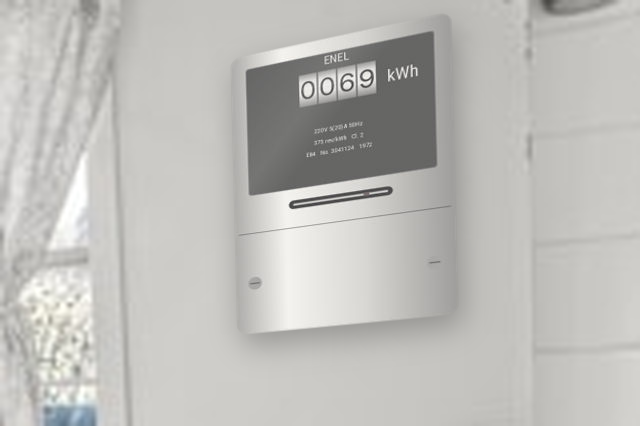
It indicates 69kWh
